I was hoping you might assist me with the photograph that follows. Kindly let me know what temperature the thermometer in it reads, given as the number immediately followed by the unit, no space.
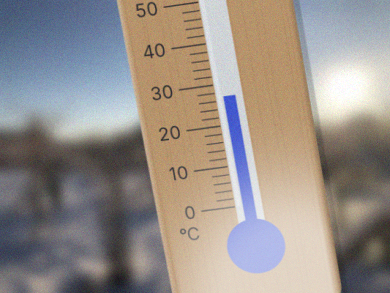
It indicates 27°C
